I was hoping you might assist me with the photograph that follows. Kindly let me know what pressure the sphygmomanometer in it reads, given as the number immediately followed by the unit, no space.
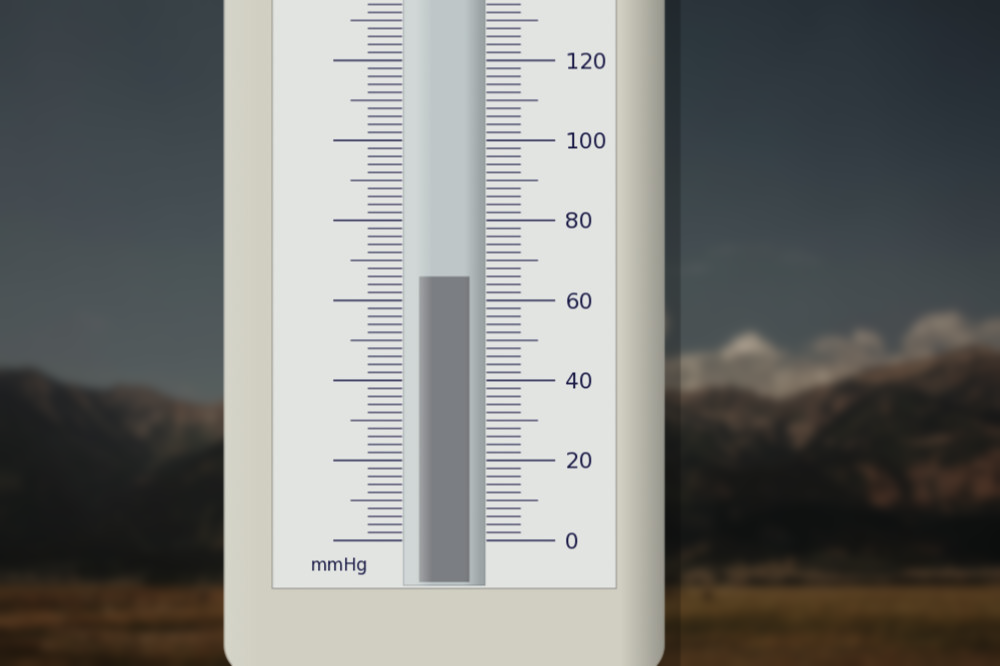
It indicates 66mmHg
